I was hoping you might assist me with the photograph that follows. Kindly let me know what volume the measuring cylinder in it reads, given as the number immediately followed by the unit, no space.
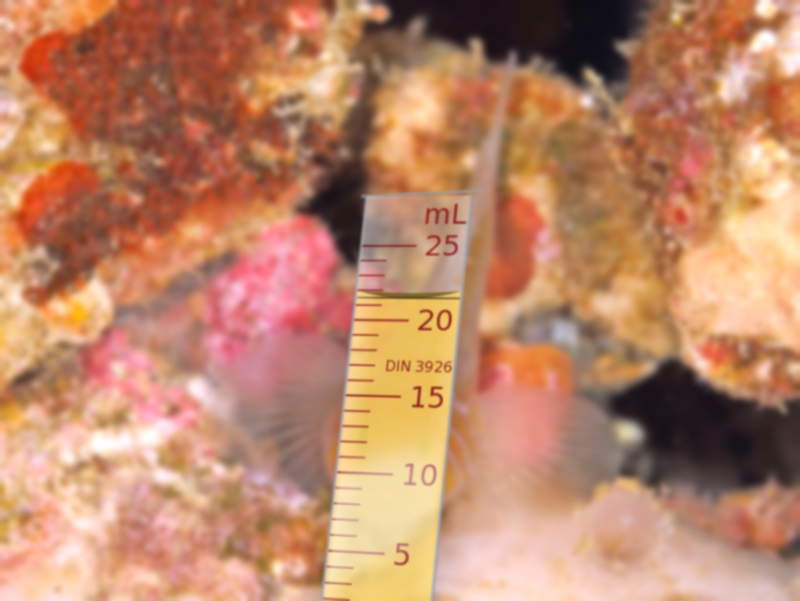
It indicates 21.5mL
